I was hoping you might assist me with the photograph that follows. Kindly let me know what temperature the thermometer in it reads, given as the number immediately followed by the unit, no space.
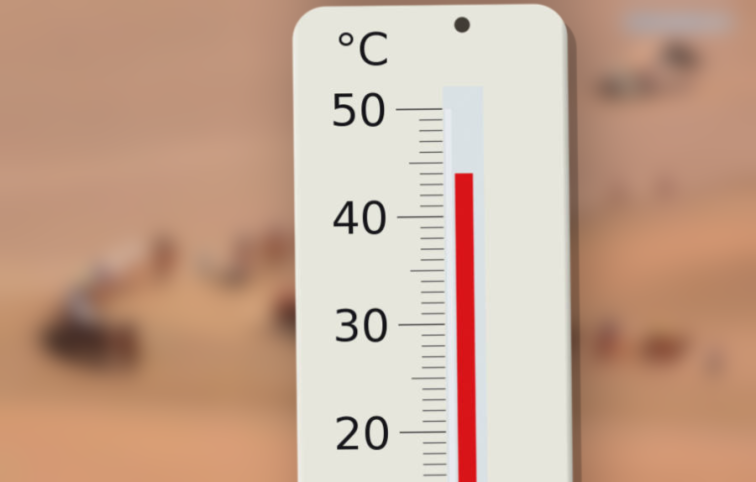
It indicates 44°C
